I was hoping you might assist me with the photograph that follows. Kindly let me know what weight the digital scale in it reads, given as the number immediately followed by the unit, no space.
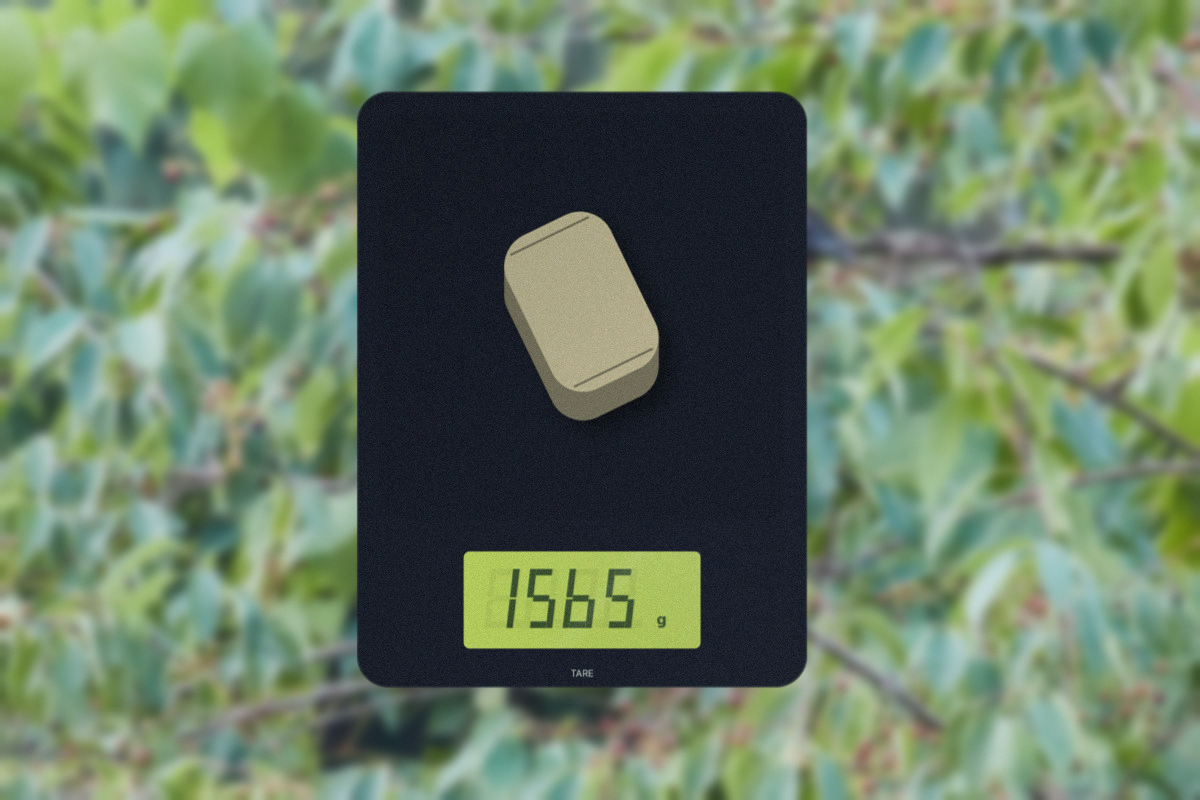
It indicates 1565g
